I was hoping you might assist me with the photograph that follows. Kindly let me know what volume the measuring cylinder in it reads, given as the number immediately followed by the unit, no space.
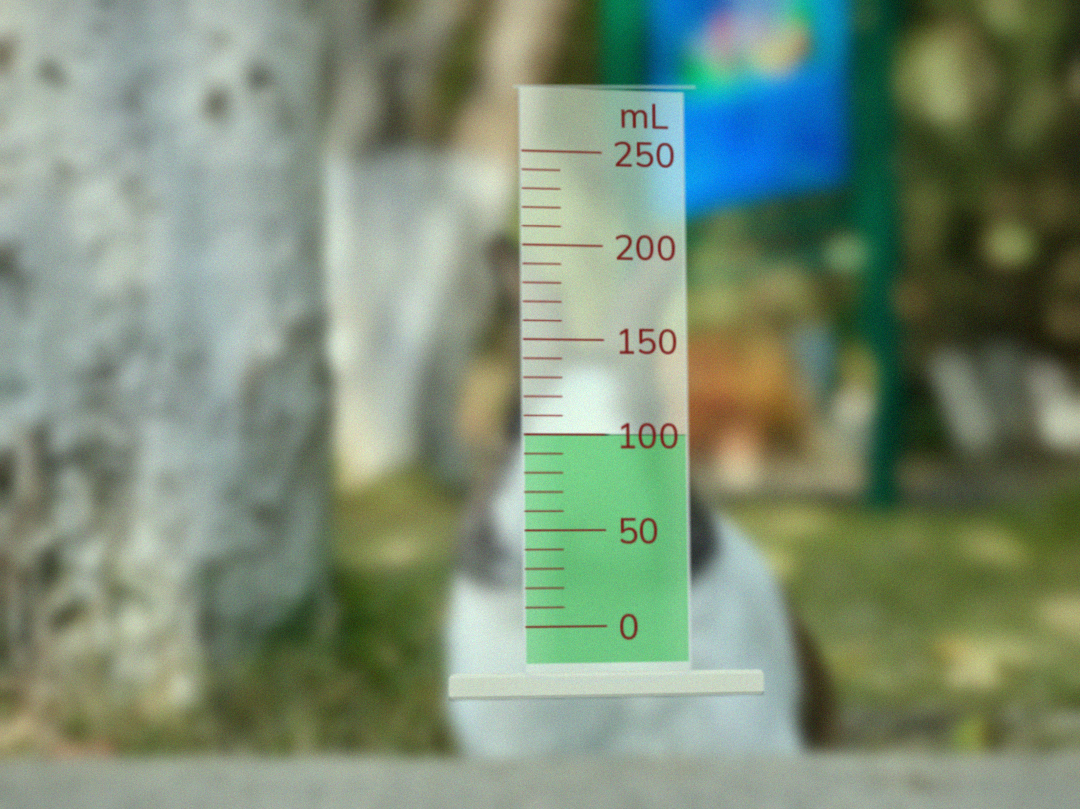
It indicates 100mL
